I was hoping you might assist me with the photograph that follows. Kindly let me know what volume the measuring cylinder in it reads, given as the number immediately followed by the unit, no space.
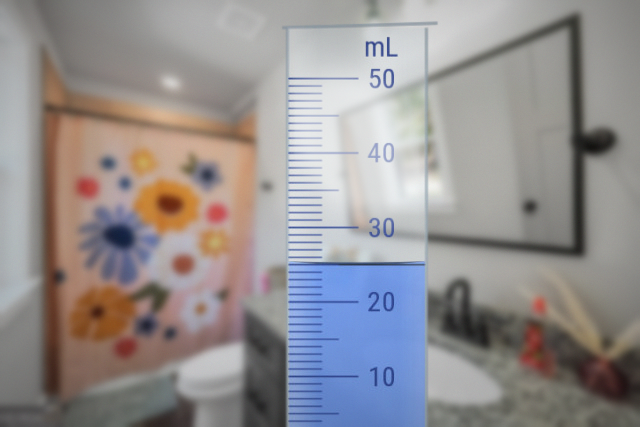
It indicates 25mL
